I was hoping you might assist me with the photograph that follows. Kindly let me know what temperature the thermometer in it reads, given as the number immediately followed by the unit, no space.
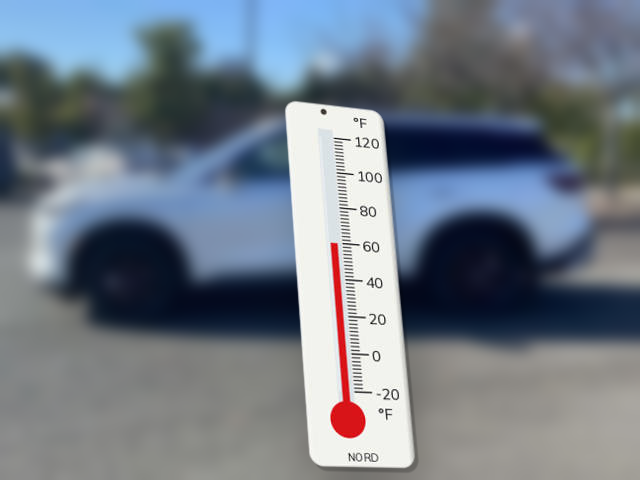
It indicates 60°F
